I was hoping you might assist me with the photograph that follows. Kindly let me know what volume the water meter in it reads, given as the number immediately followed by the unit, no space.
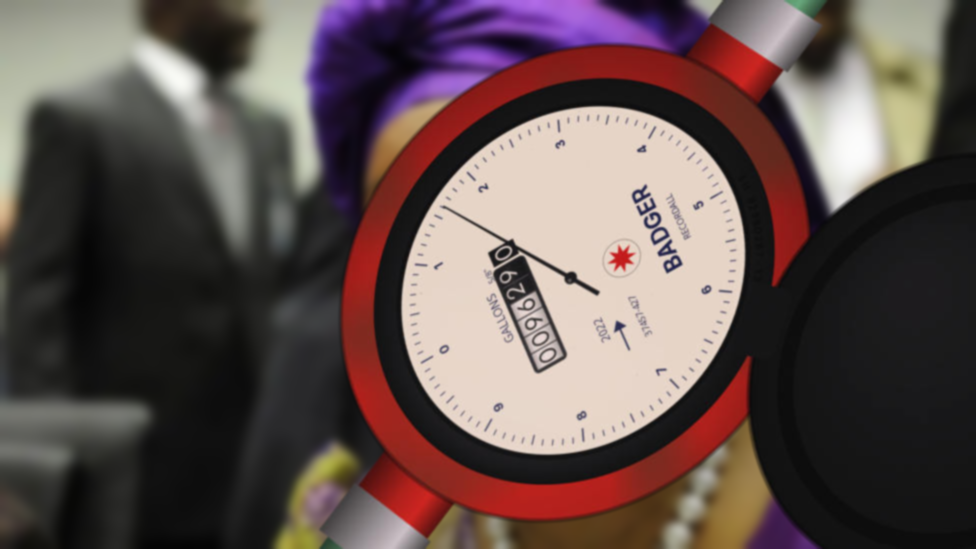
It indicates 96291.6gal
